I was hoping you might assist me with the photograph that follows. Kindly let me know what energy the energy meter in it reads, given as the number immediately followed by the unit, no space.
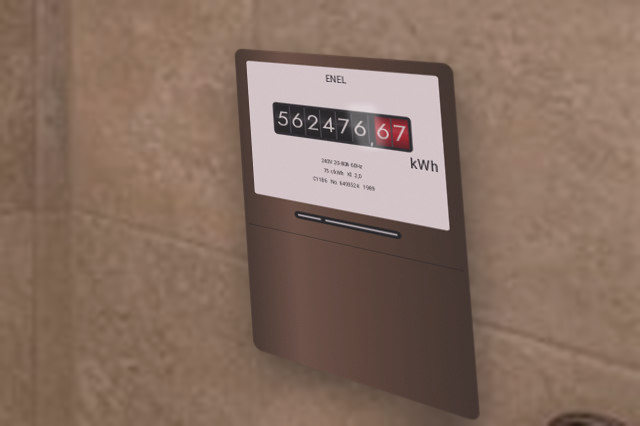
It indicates 562476.67kWh
